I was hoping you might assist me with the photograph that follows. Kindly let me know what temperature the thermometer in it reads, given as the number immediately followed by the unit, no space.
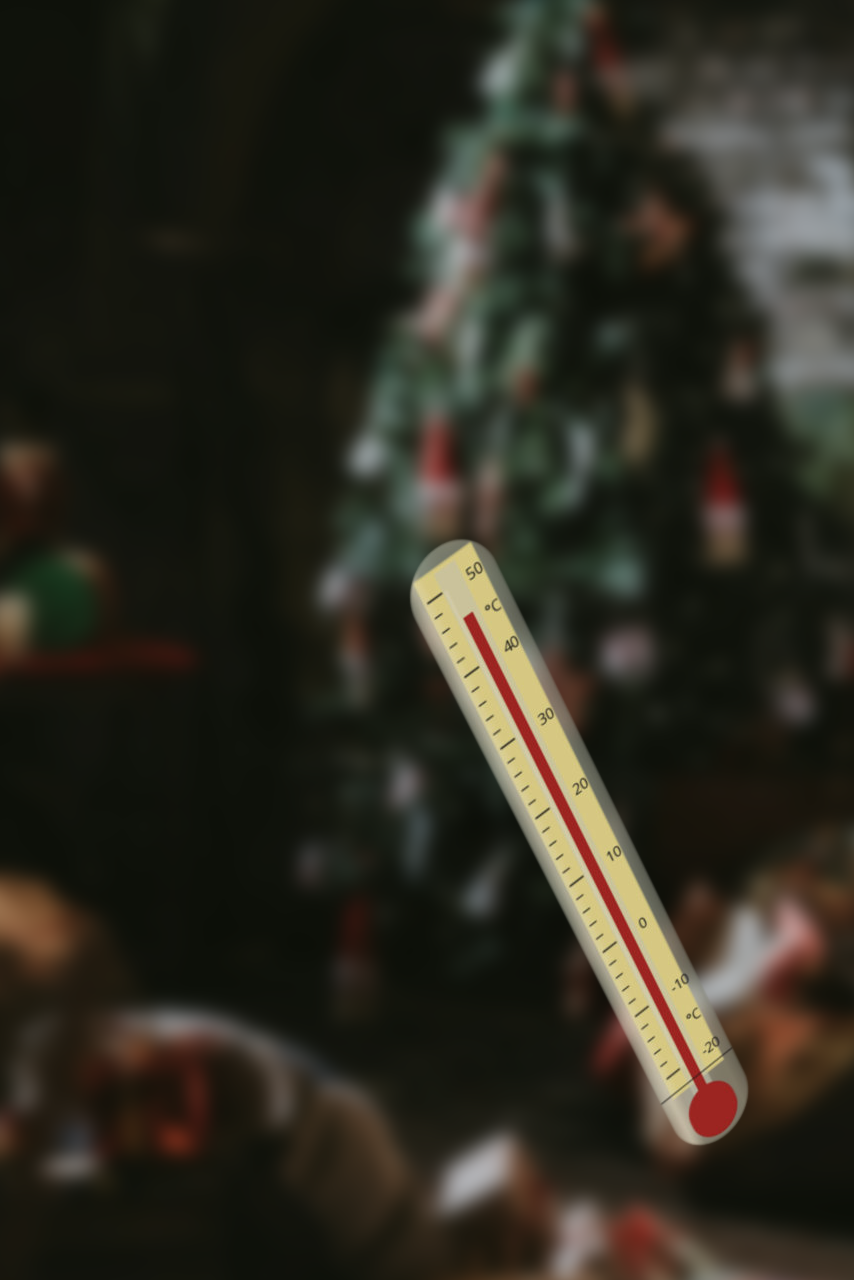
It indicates 46°C
